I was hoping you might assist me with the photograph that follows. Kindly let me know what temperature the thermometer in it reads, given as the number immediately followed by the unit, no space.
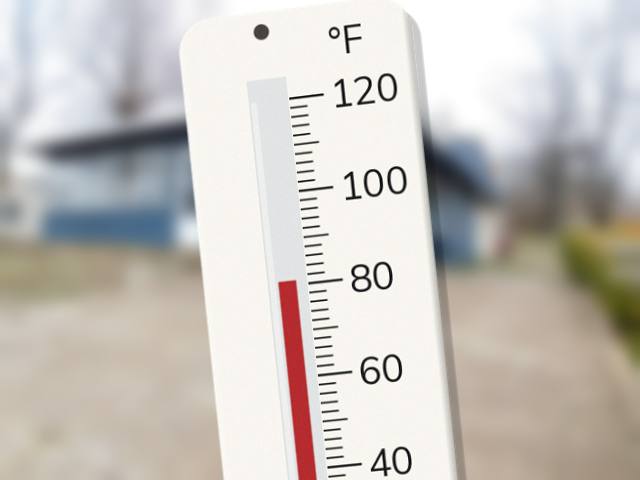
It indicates 81°F
